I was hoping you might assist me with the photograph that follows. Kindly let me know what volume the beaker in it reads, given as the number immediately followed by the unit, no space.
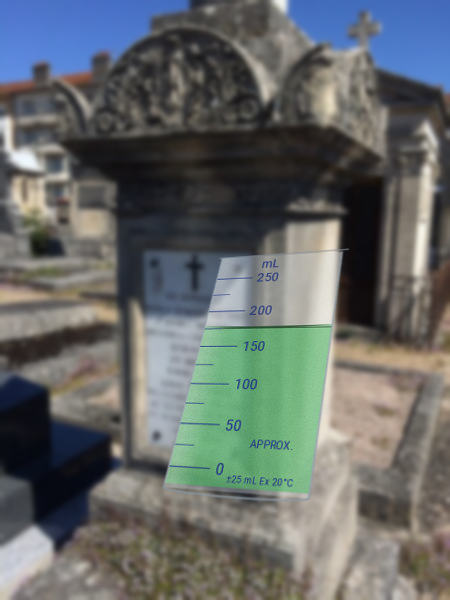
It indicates 175mL
